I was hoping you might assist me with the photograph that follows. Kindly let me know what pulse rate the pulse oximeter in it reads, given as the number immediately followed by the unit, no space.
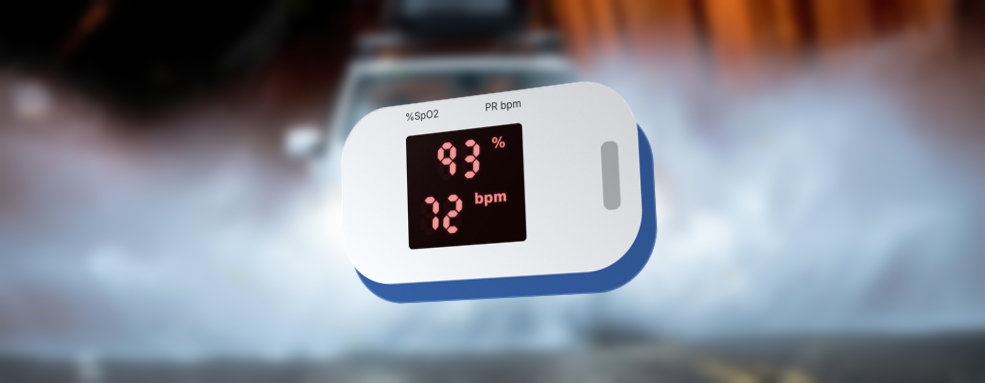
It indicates 72bpm
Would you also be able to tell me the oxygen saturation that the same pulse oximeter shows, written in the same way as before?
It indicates 93%
